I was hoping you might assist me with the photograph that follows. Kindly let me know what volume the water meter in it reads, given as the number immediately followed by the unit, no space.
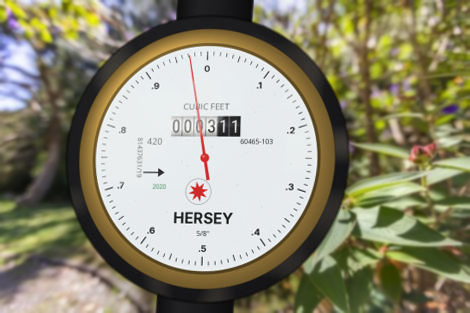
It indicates 310.97ft³
